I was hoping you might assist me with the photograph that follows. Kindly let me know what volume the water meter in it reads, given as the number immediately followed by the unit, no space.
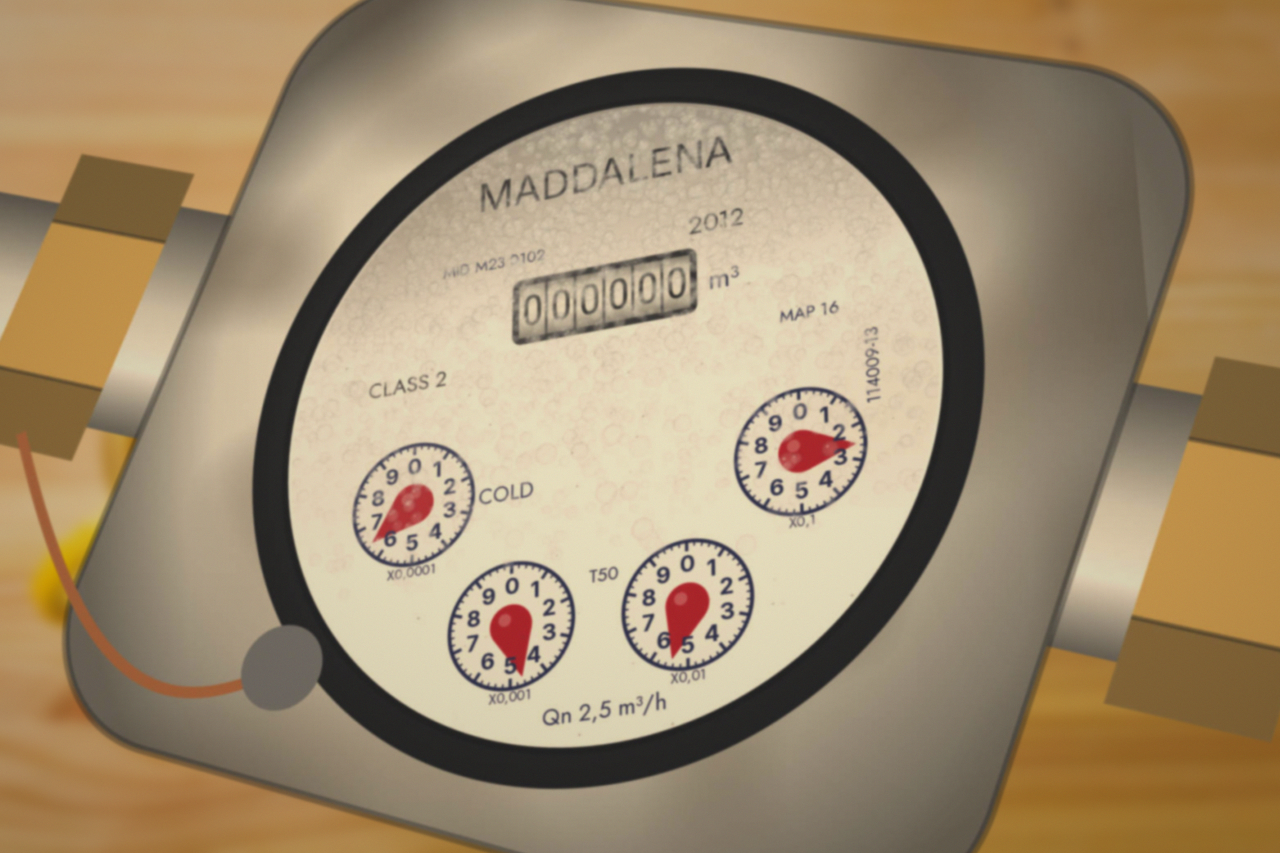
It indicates 0.2546m³
